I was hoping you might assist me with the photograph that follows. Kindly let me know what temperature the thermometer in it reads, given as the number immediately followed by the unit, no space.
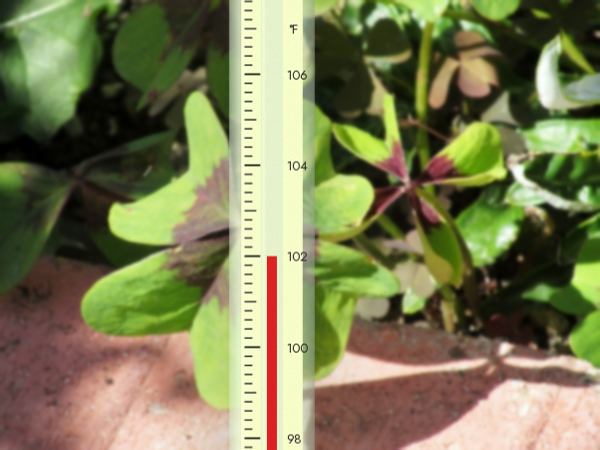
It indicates 102°F
